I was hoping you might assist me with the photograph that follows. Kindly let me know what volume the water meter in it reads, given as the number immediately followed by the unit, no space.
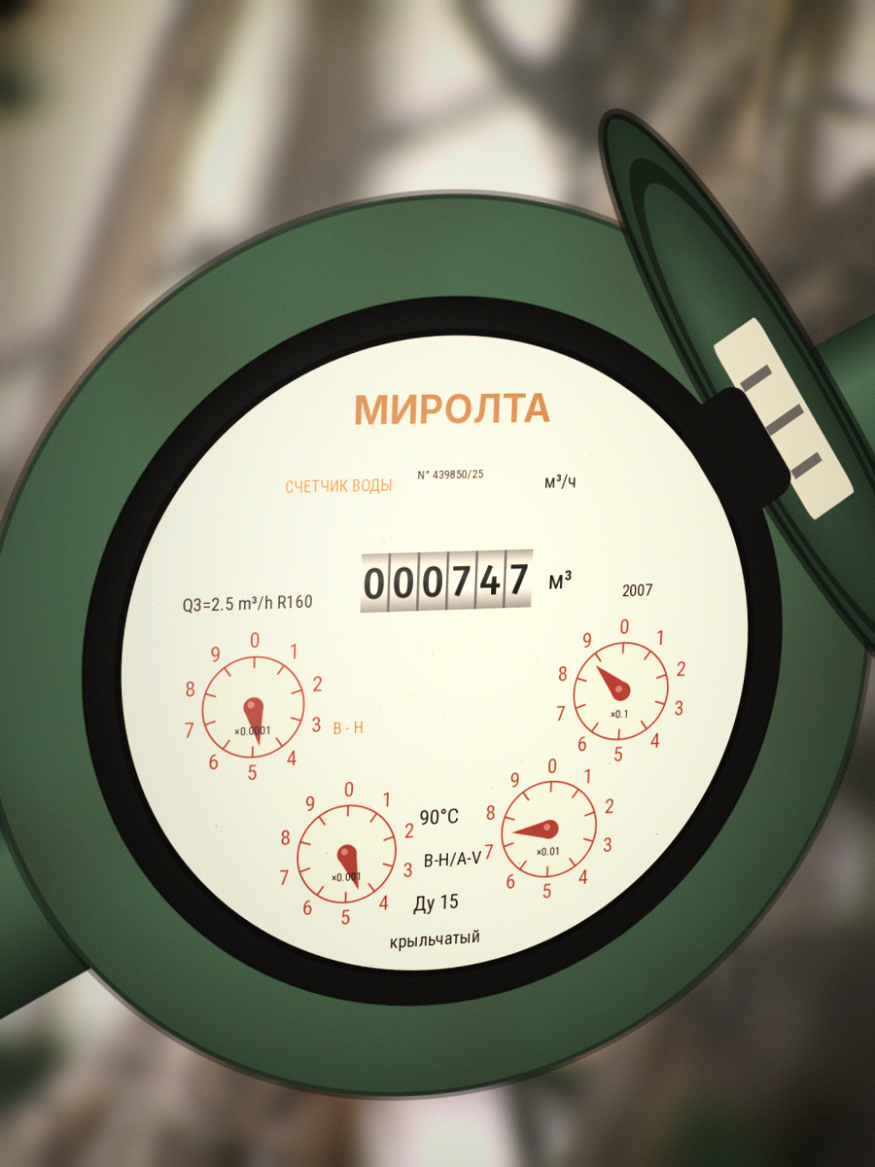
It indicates 747.8744m³
